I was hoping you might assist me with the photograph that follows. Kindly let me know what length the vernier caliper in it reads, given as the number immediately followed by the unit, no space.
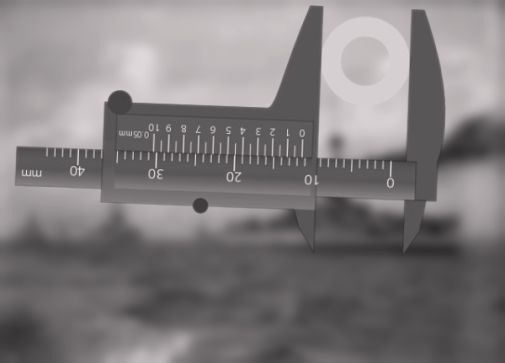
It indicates 11.4mm
